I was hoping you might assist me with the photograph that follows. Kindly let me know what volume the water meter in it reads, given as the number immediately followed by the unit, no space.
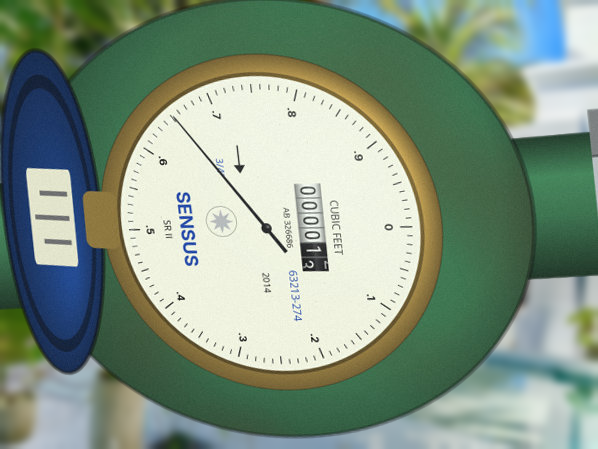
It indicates 12.65ft³
